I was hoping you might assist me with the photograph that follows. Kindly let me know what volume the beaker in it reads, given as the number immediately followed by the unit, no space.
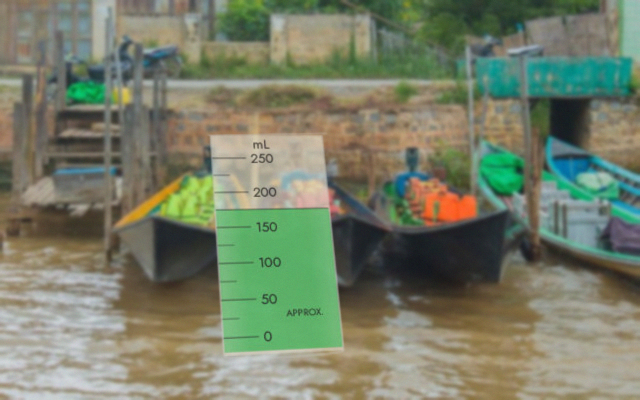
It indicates 175mL
